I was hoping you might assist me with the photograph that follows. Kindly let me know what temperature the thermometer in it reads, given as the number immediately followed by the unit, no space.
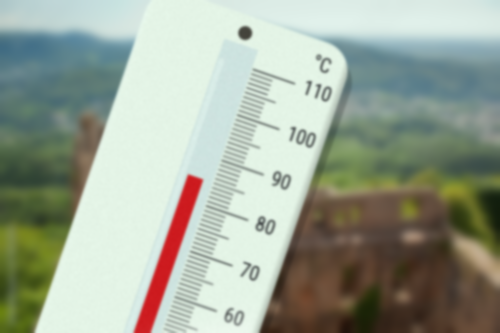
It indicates 85°C
